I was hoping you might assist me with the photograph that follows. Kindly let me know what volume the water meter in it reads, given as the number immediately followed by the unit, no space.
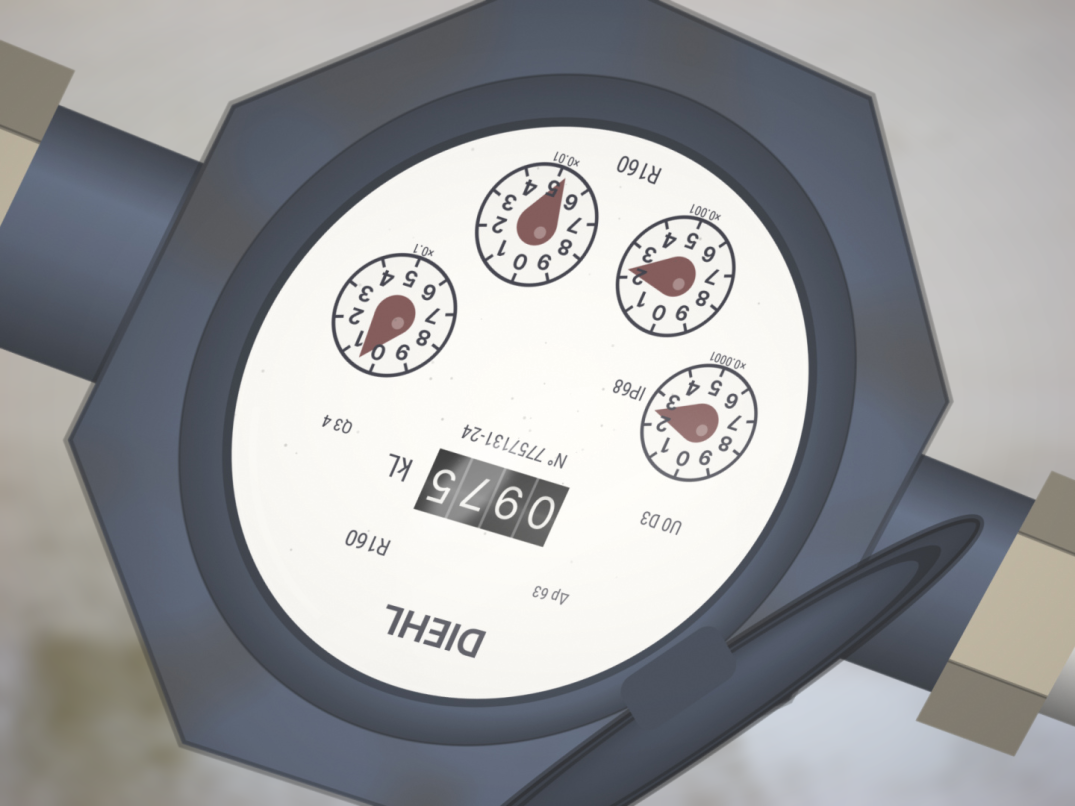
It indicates 975.0522kL
